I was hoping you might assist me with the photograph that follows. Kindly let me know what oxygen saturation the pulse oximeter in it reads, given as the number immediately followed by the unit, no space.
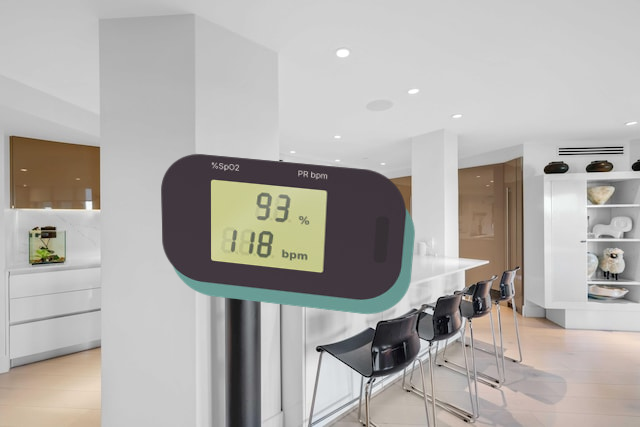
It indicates 93%
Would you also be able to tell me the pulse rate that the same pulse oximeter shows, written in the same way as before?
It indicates 118bpm
